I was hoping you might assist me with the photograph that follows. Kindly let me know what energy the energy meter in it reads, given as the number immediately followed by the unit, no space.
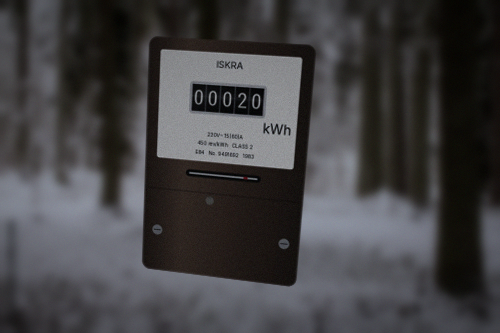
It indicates 20kWh
